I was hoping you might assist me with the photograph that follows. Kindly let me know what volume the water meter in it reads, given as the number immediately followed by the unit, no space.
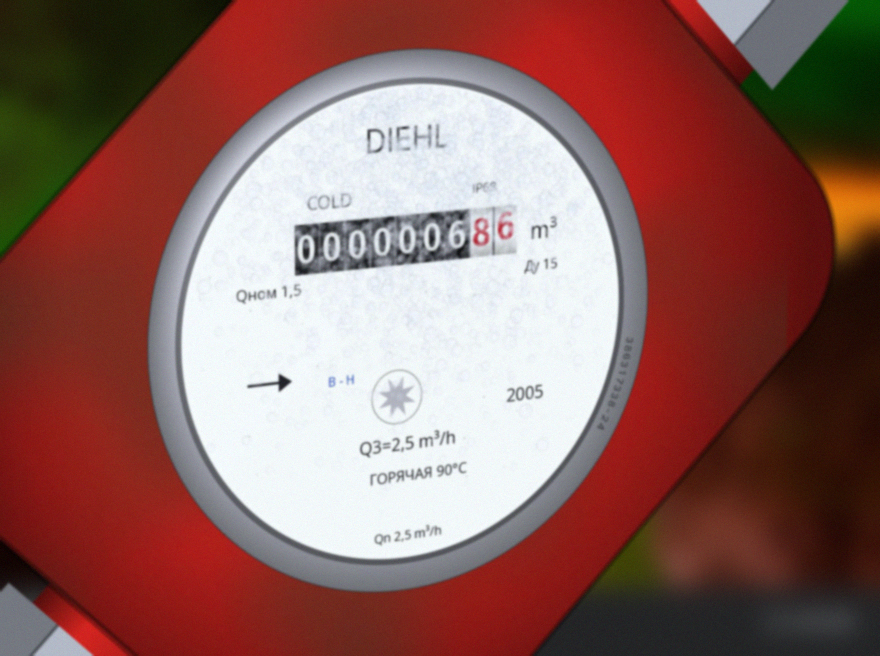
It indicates 6.86m³
